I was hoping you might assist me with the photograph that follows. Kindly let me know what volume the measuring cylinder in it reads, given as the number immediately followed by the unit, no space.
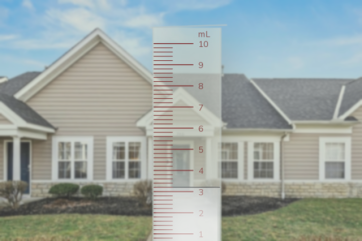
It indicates 3.2mL
